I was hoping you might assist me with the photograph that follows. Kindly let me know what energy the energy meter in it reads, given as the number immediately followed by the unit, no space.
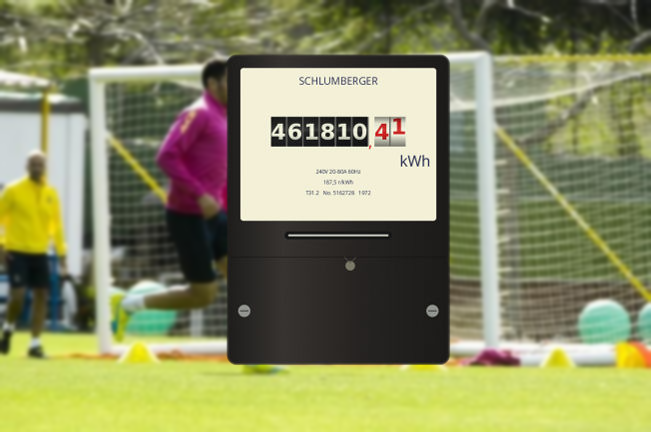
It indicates 461810.41kWh
